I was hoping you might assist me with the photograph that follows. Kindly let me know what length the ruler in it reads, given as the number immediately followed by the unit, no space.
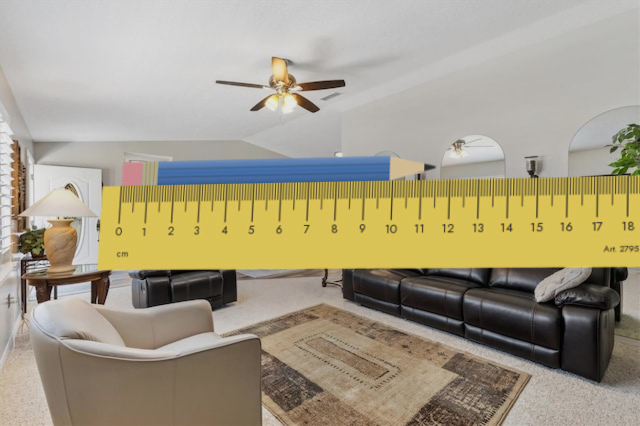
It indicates 11.5cm
